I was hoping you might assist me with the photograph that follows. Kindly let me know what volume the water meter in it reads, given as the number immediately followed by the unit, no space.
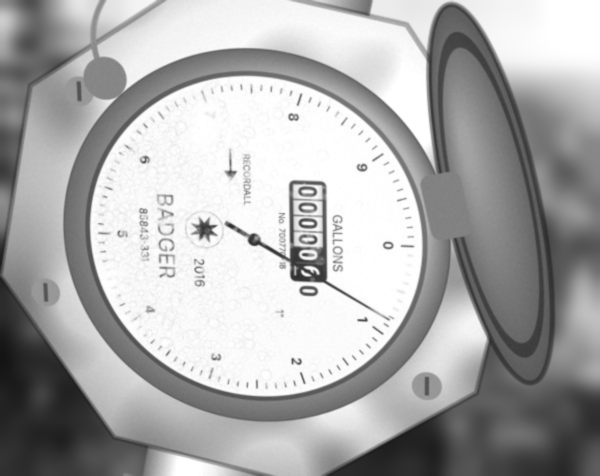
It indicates 60.8gal
